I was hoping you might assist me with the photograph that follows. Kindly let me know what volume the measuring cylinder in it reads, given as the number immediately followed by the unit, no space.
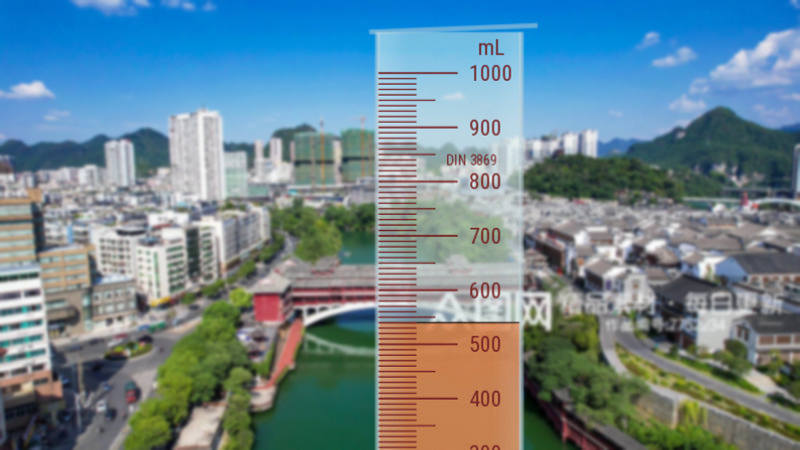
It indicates 540mL
